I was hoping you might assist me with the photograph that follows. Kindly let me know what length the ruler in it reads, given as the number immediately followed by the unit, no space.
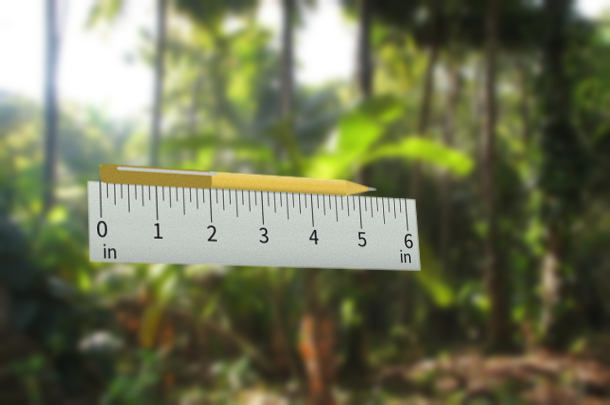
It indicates 5.375in
